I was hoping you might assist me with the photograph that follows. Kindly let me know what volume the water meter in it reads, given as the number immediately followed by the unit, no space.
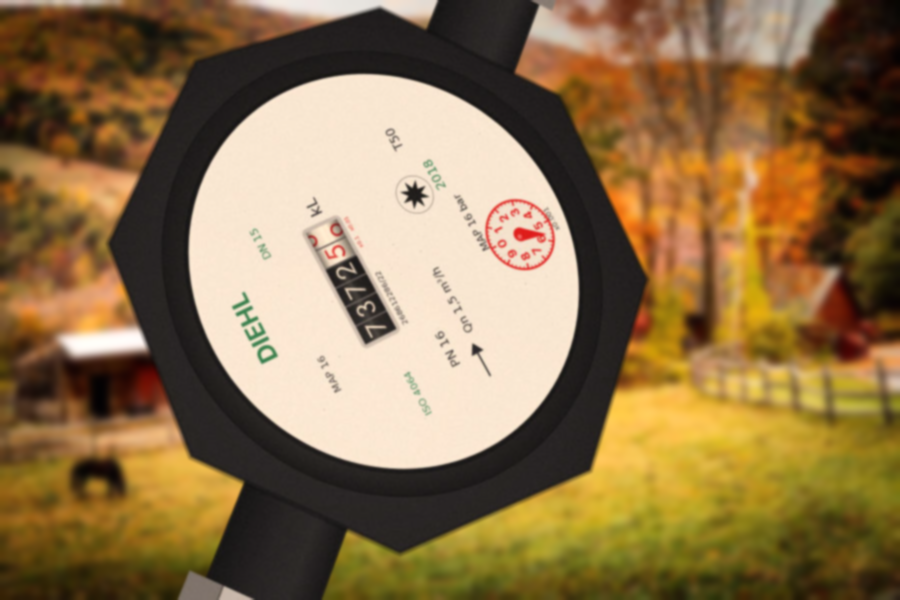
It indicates 7372.585kL
